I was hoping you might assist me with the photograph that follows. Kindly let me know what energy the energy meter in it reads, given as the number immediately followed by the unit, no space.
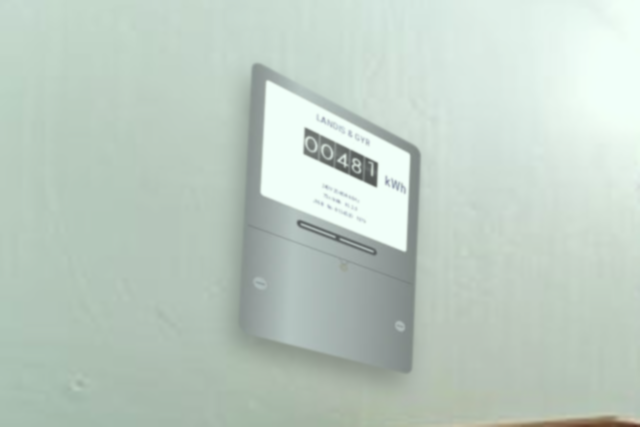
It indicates 481kWh
